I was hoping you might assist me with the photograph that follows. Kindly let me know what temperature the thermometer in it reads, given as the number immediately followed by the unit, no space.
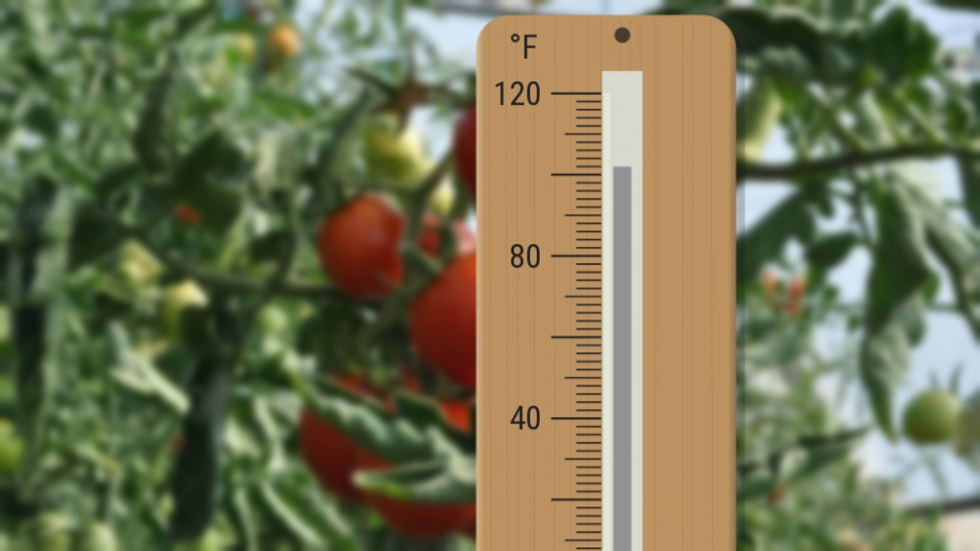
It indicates 102°F
